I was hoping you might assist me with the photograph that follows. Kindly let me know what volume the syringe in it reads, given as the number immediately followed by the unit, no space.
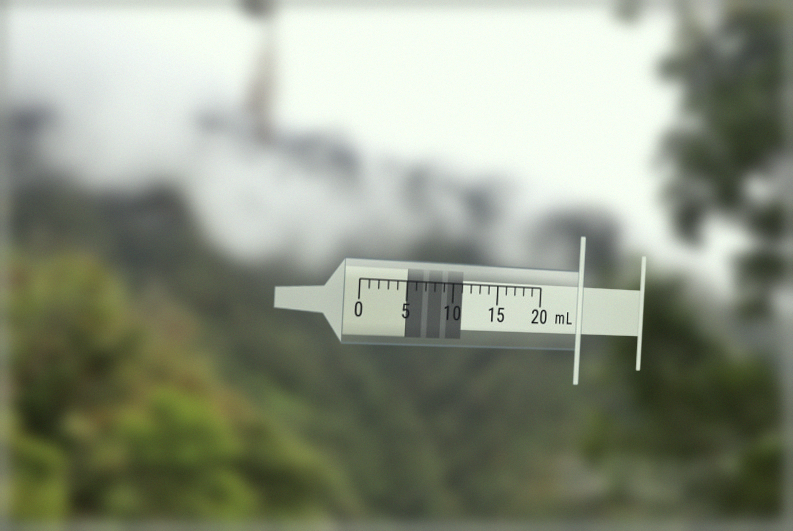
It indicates 5mL
